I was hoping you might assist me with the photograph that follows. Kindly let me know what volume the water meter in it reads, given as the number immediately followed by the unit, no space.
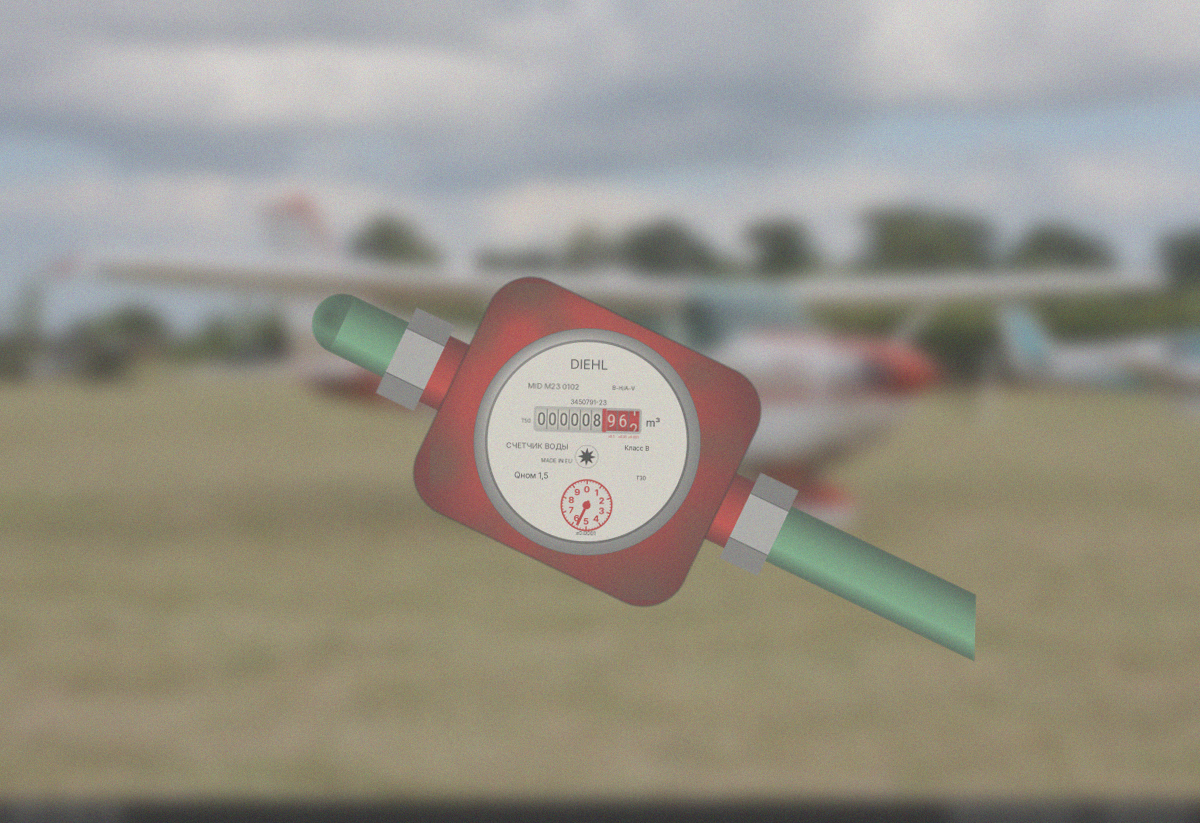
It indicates 8.9615m³
